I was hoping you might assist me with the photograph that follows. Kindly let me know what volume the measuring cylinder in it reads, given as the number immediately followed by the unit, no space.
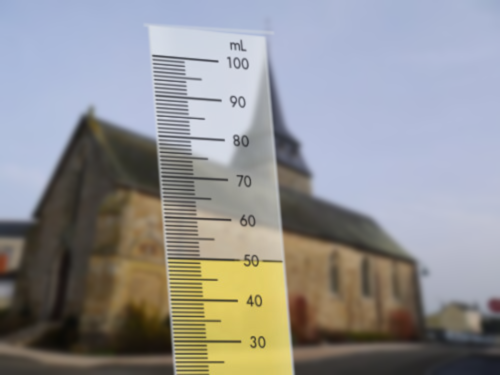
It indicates 50mL
